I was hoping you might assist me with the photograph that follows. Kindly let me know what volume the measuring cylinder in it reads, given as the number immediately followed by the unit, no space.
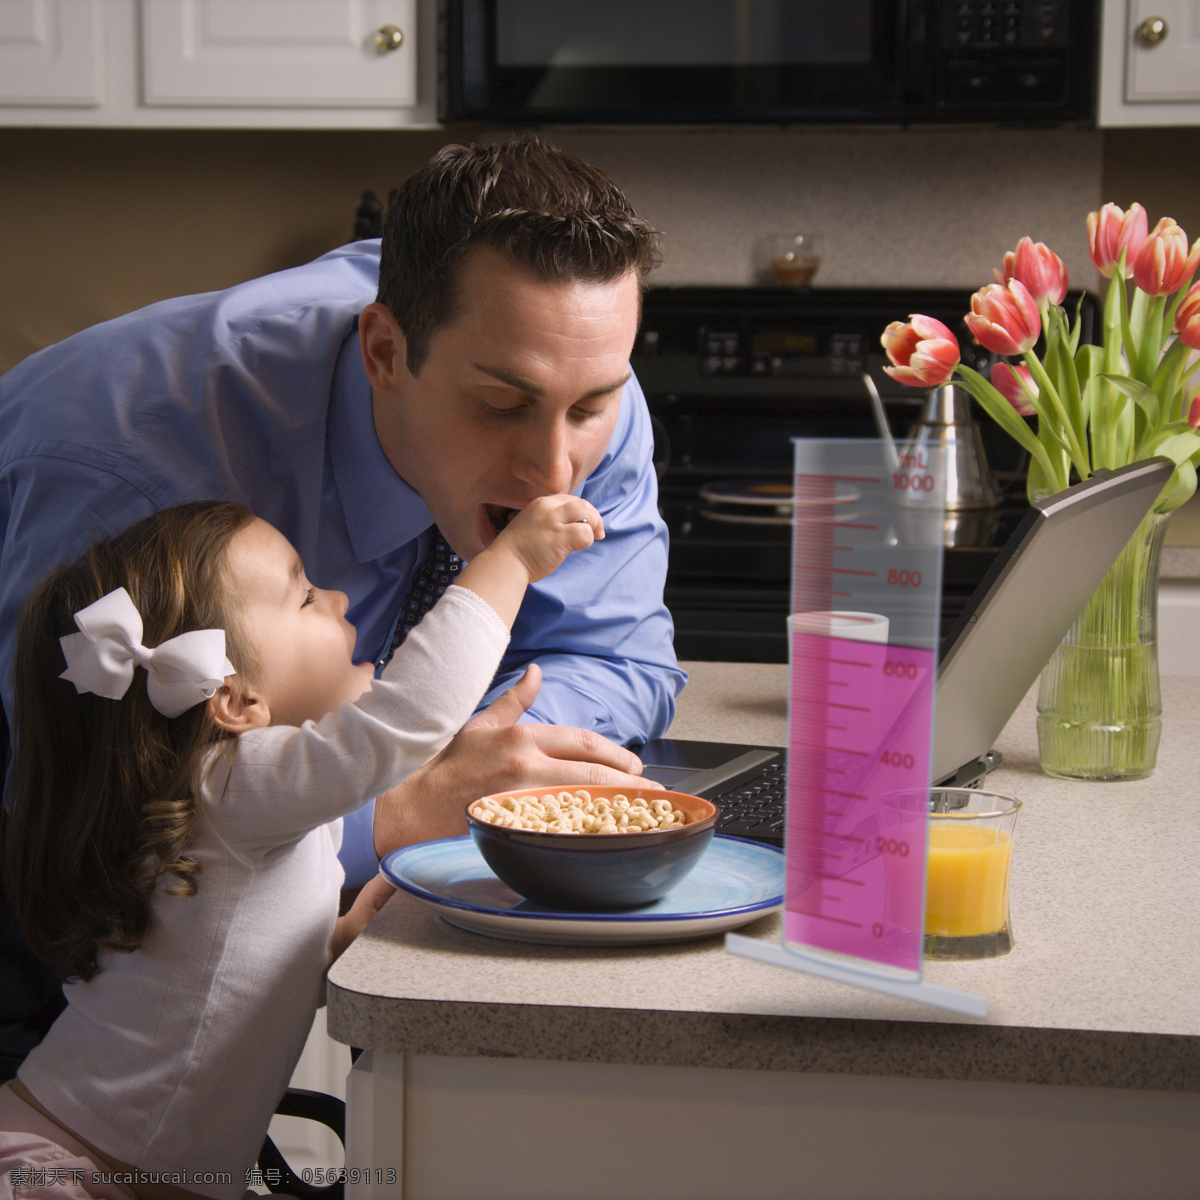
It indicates 650mL
